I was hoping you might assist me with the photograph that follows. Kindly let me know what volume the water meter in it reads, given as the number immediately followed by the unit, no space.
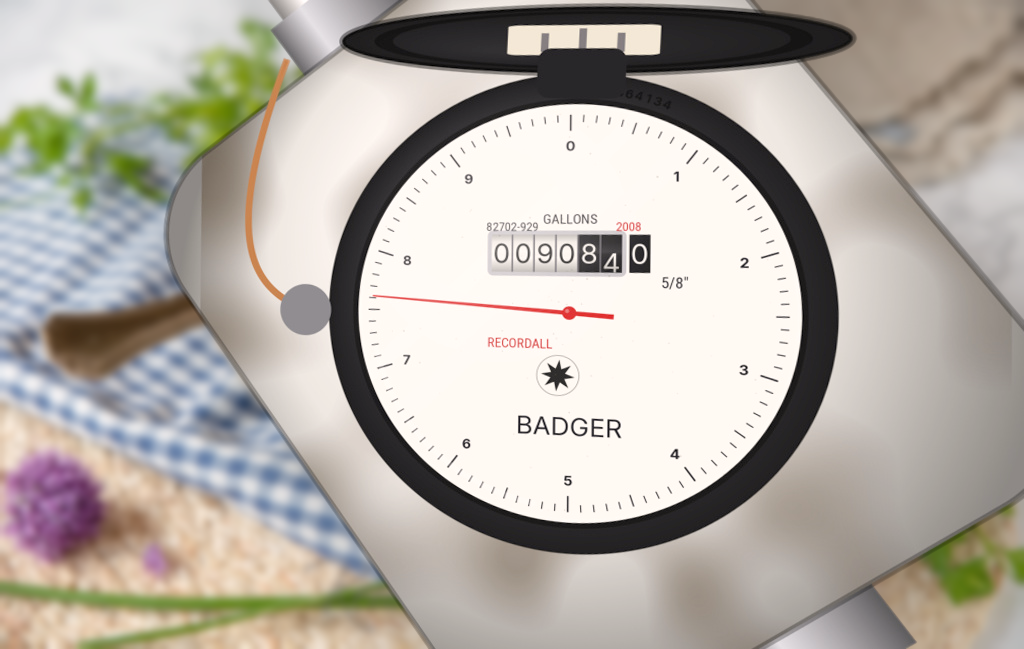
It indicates 90837.6gal
